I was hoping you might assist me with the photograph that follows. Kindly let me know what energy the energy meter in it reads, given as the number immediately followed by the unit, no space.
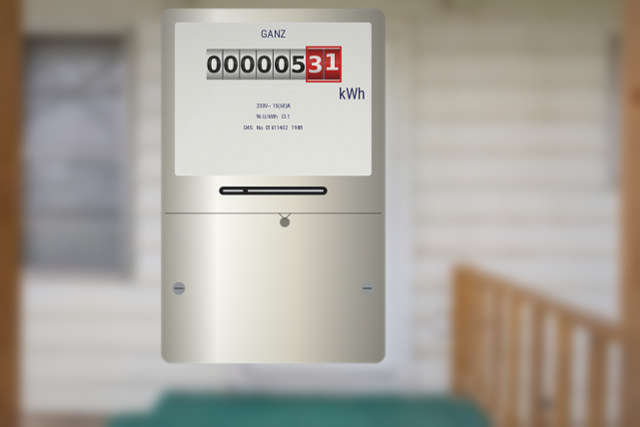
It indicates 5.31kWh
